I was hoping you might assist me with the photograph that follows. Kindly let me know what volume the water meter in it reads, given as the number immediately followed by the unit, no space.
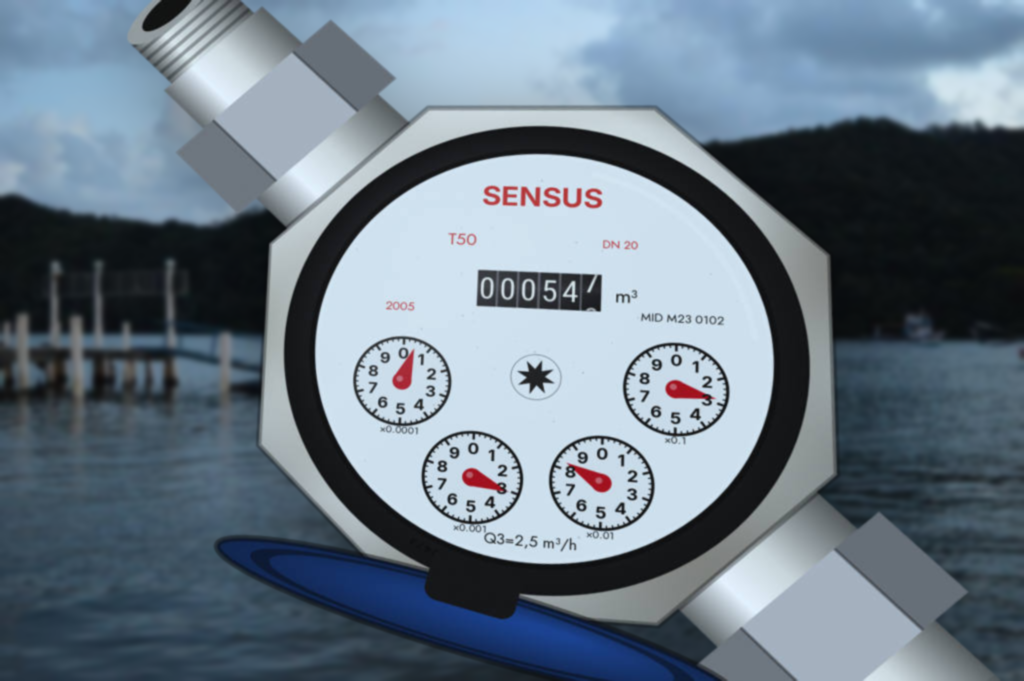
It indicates 547.2830m³
